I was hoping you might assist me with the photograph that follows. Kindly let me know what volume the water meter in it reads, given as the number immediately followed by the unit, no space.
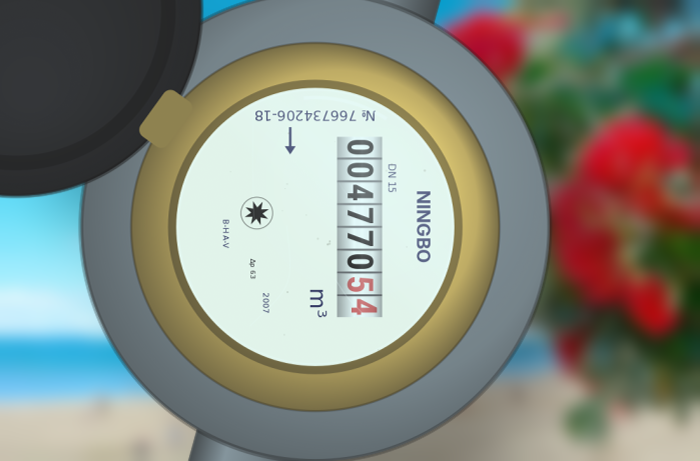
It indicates 4770.54m³
